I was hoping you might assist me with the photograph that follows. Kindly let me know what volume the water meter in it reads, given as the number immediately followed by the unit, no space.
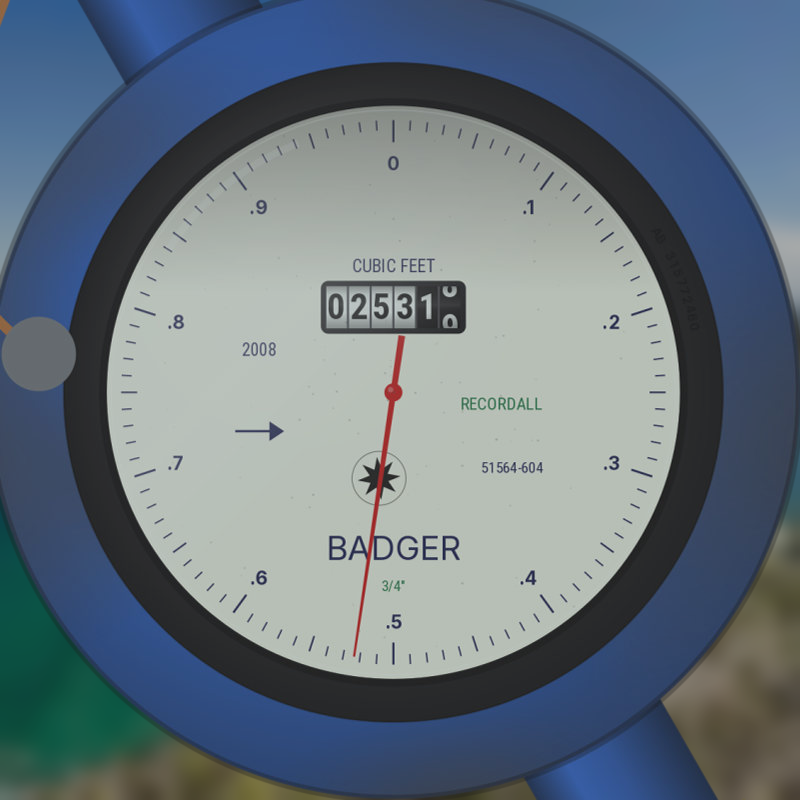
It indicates 25318.52ft³
